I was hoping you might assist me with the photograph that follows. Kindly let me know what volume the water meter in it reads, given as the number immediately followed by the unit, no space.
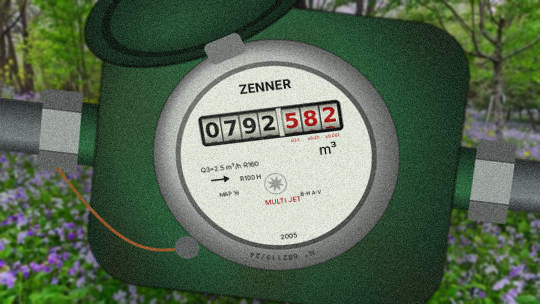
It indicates 792.582m³
